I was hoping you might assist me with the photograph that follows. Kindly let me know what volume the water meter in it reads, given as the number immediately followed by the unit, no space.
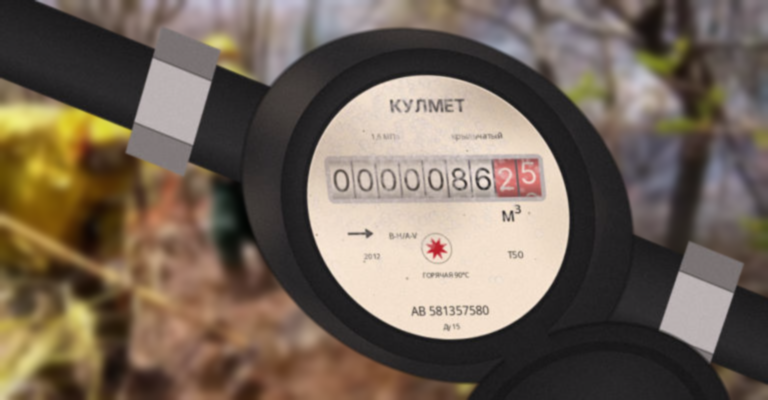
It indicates 86.25m³
